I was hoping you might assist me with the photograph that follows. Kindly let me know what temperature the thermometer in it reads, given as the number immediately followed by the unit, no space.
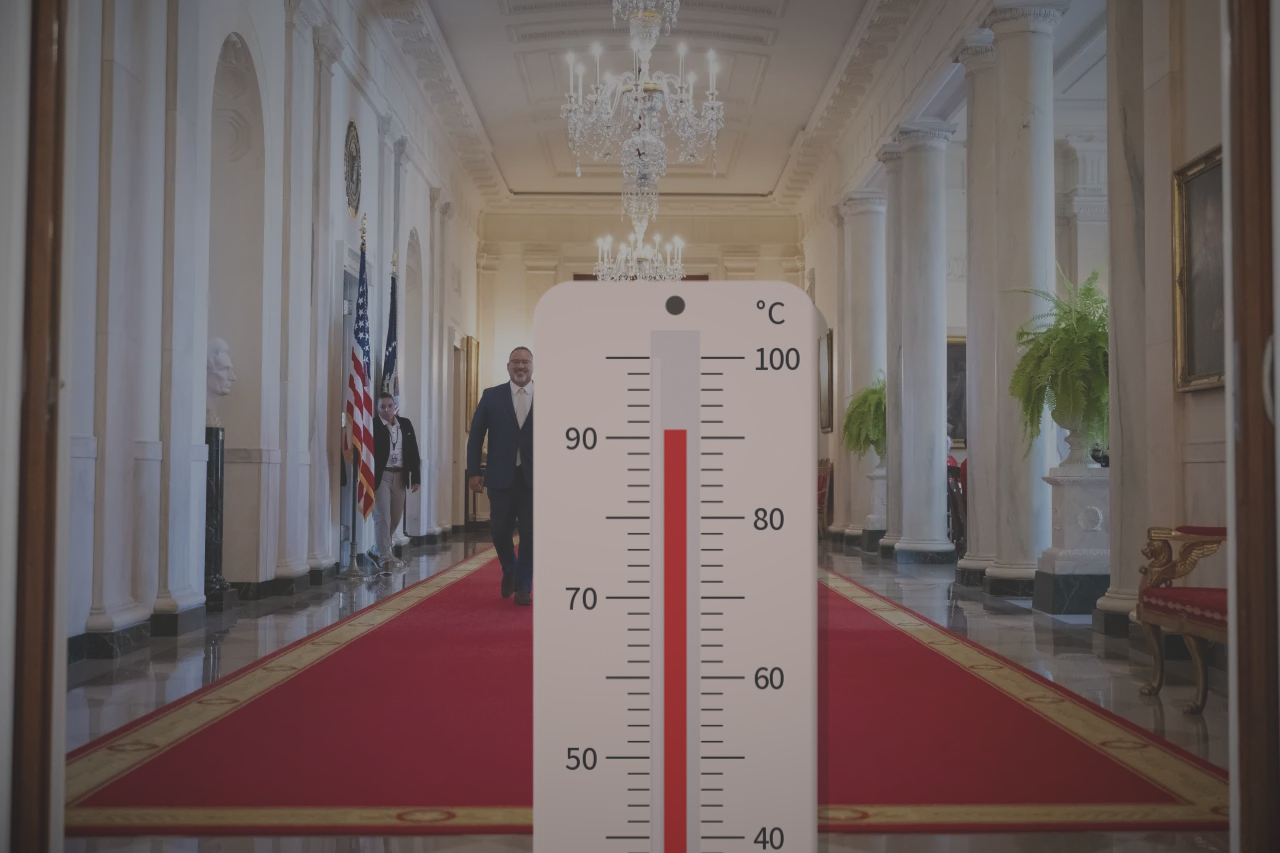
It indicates 91°C
